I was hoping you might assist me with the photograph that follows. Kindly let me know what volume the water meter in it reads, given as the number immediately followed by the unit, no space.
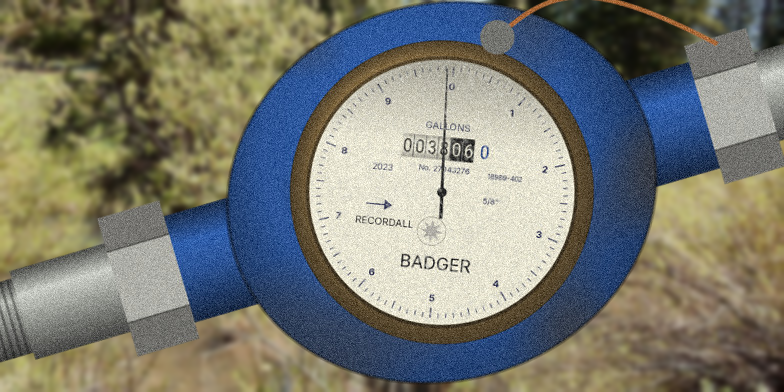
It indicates 38059.9gal
